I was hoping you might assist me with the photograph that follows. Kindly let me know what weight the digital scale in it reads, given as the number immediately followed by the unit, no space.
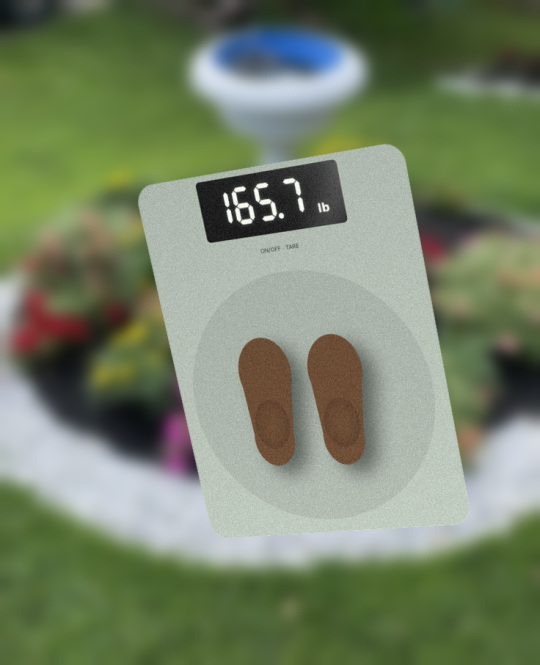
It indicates 165.7lb
